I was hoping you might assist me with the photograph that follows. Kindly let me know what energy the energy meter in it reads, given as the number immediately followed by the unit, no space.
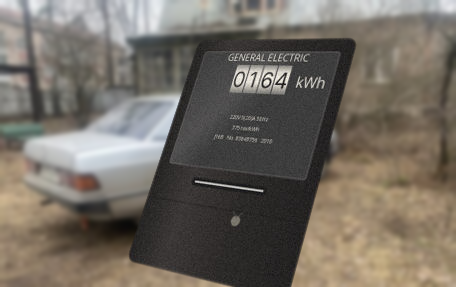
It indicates 164kWh
